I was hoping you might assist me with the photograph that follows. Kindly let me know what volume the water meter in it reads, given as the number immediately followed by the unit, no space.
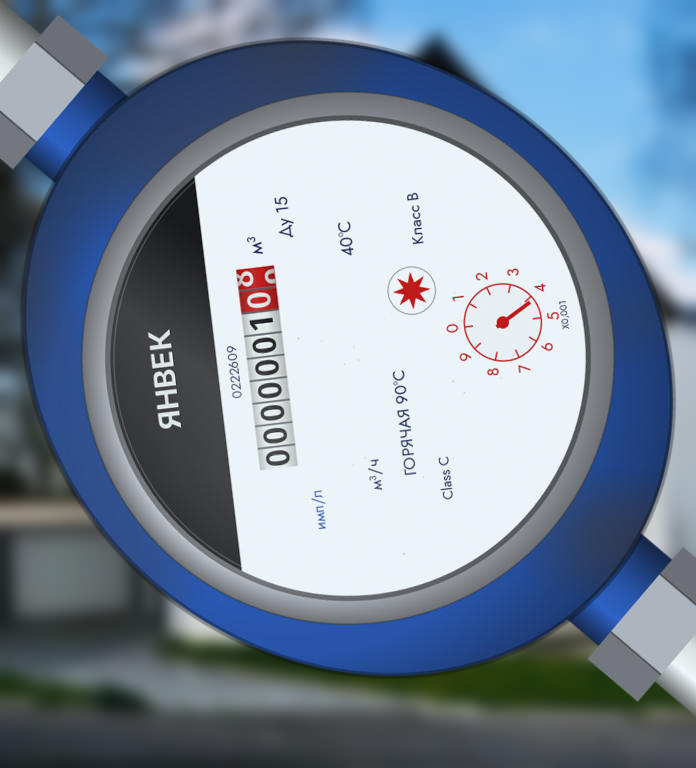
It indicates 1.084m³
